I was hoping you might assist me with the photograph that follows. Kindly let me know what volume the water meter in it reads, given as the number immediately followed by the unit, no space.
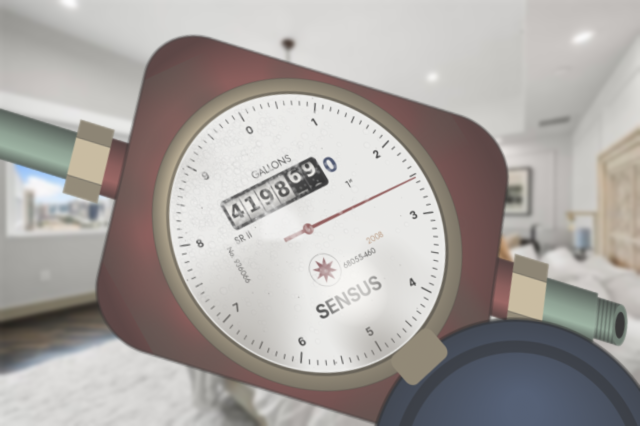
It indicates 4198692.5gal
